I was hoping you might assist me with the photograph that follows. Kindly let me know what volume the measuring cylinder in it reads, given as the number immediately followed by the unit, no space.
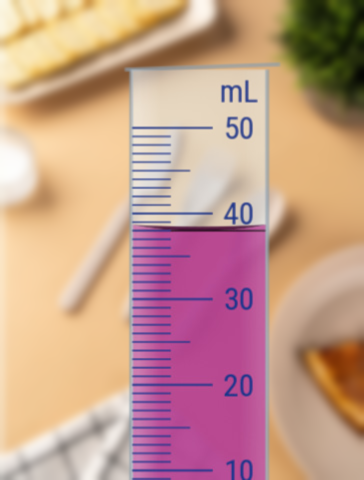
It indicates 38mL
